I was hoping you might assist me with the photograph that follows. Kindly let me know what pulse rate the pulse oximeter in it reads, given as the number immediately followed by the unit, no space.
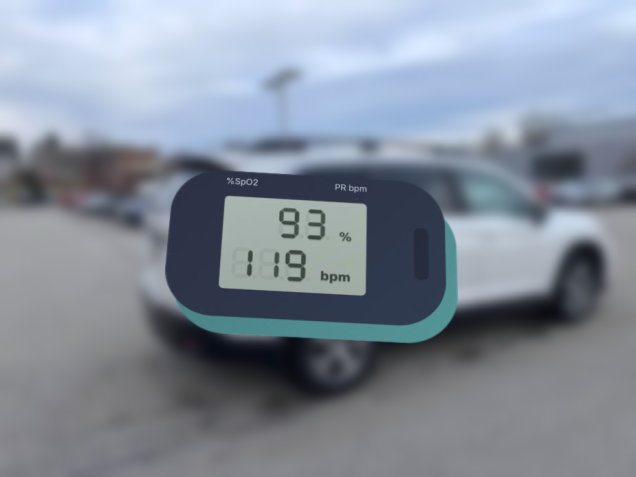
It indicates 119bpm
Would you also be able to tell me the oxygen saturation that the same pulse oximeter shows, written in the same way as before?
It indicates 93%
